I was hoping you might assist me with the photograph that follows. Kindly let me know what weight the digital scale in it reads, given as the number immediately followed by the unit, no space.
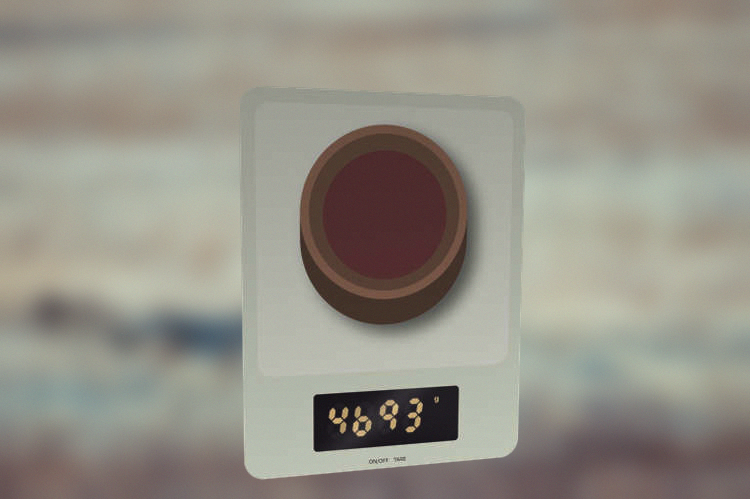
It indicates 4693g
